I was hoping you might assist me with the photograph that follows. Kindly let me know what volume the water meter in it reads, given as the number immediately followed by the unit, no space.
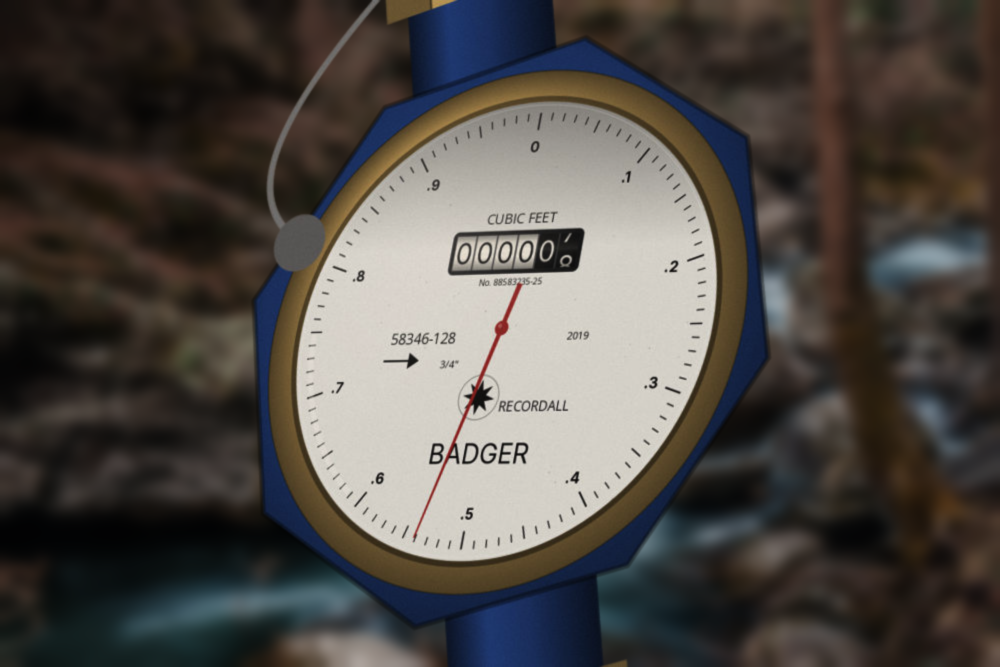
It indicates 7.54ft³
